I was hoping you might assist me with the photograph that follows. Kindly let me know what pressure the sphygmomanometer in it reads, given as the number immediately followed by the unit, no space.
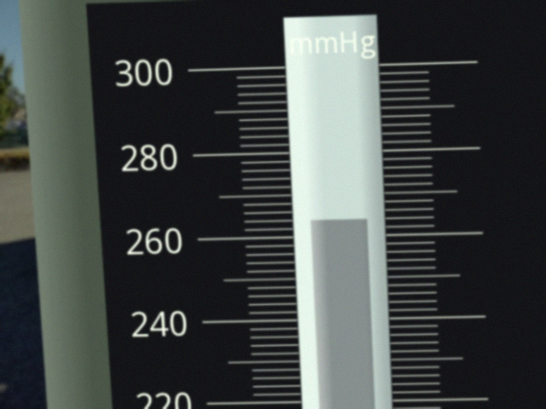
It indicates 264mmHg
